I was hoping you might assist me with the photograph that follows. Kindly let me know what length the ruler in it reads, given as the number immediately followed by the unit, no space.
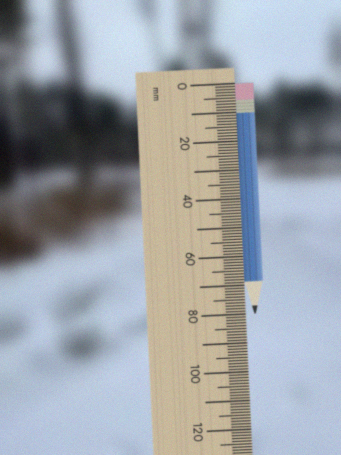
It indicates 80mm
